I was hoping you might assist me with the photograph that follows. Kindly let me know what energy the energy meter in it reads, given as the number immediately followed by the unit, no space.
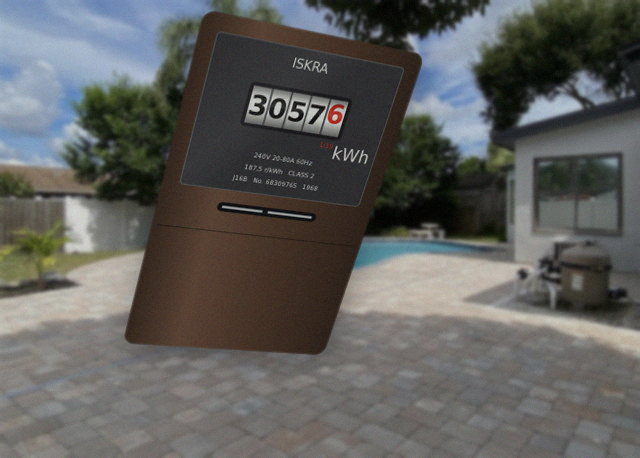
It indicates 3057.6kWh
